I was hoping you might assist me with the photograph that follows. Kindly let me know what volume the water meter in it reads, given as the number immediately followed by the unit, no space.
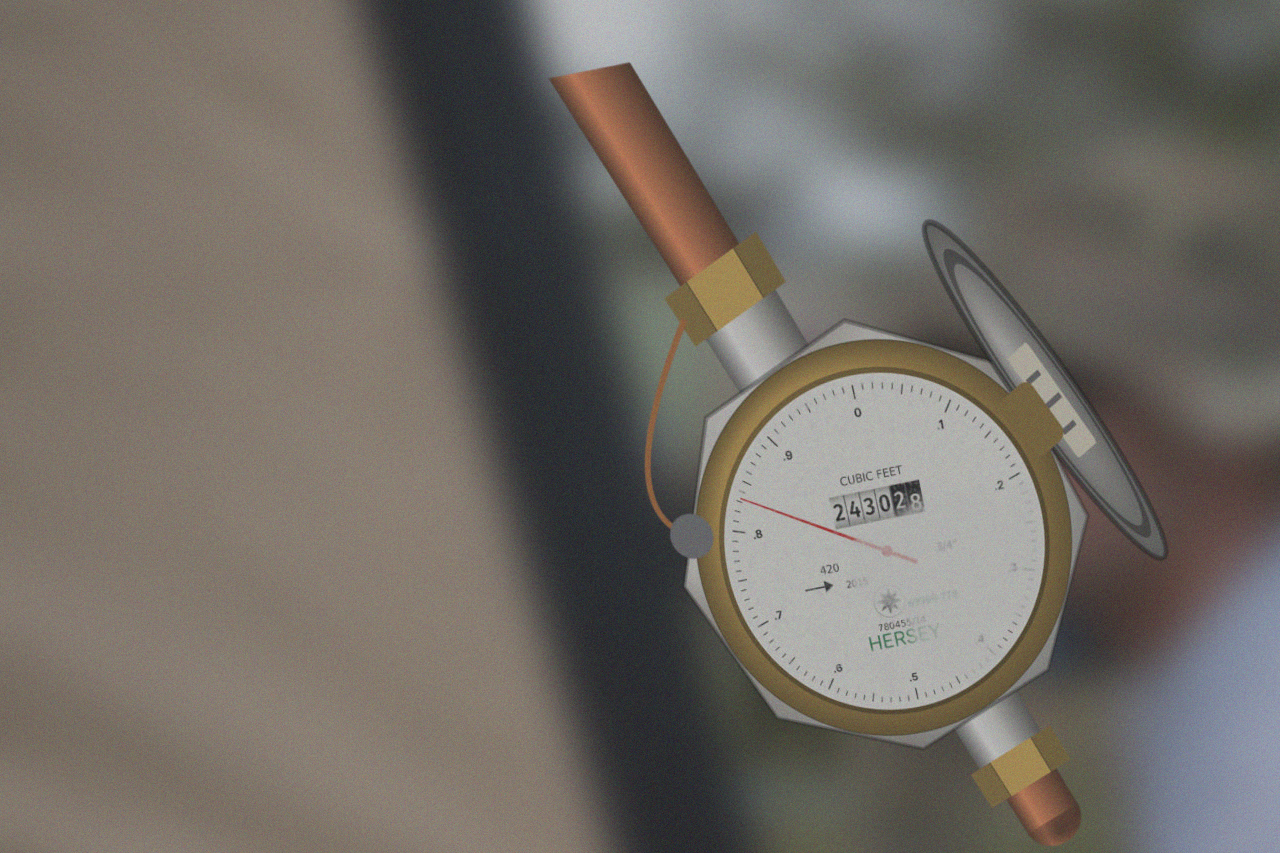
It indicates 243027.83ft³
